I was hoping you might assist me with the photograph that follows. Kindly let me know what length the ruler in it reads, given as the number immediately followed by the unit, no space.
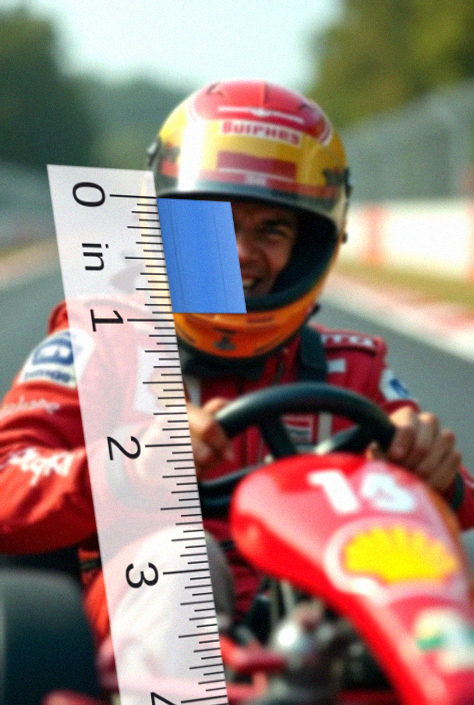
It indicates 0.9375in
